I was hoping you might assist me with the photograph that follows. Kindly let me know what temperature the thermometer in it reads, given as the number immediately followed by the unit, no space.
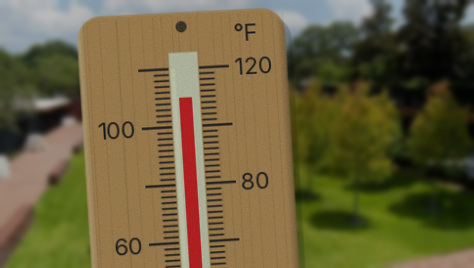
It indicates 110°F
